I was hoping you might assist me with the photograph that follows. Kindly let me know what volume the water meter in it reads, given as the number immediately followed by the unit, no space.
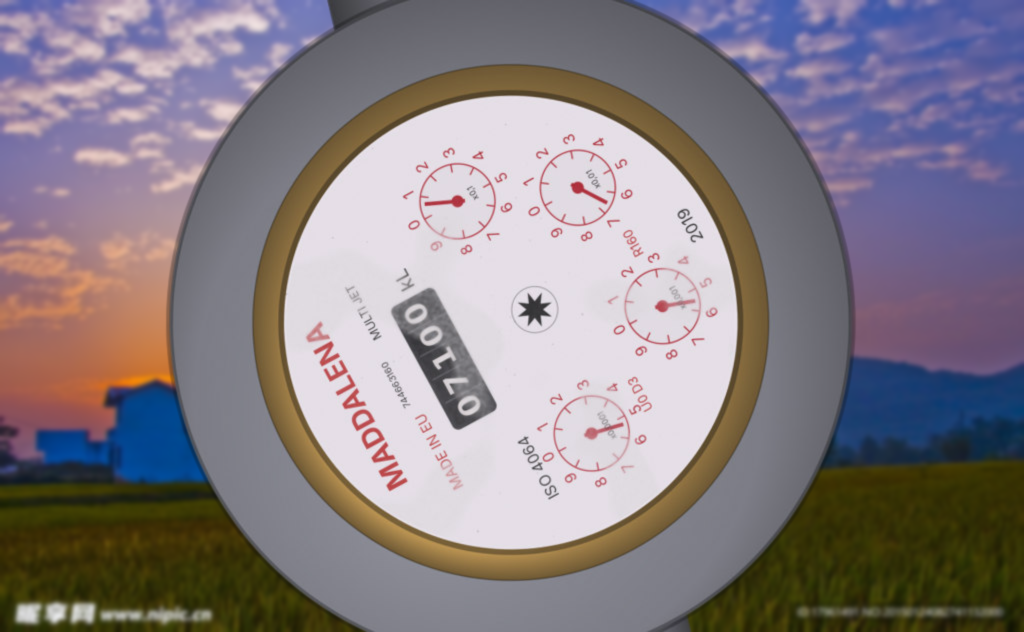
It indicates 7100.0655kL
